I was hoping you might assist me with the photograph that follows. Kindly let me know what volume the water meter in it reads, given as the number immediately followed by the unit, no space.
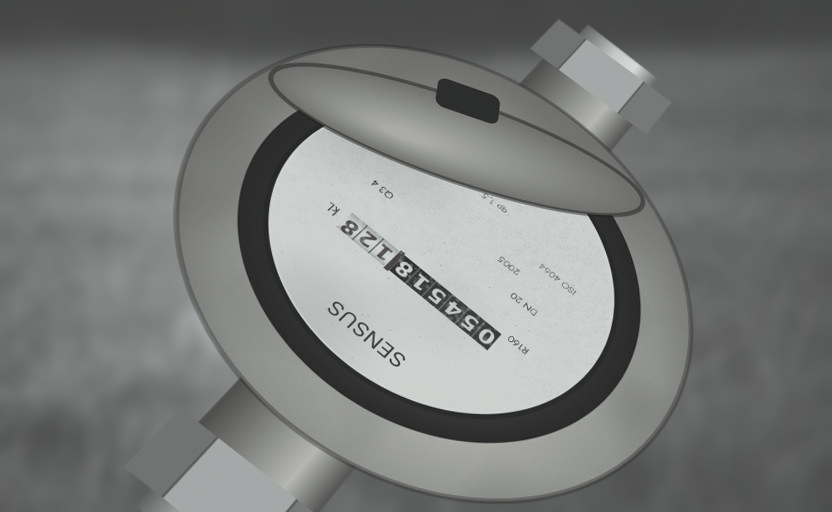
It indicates 54518.128kL
